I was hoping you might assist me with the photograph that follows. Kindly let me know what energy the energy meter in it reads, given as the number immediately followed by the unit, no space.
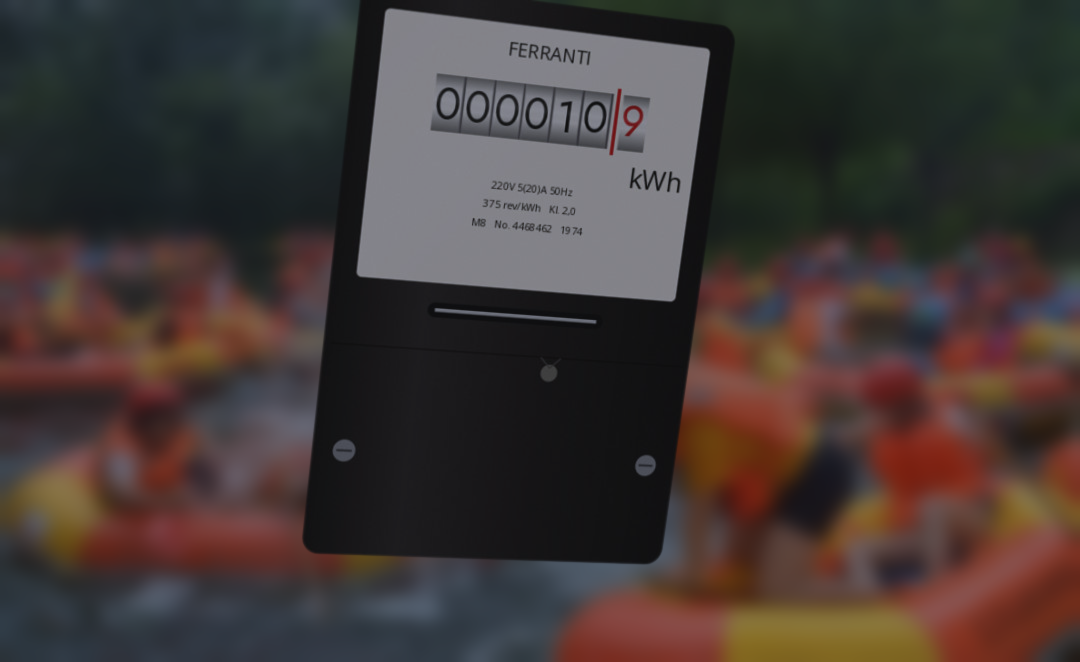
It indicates 10.9kWh
